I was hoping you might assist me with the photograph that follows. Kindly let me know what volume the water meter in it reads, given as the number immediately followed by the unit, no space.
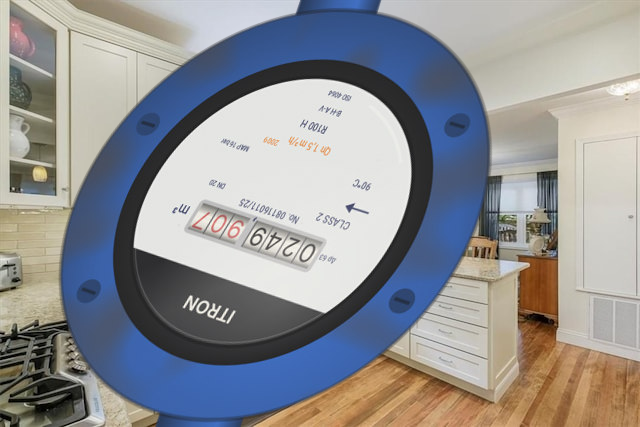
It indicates 249.907m³
